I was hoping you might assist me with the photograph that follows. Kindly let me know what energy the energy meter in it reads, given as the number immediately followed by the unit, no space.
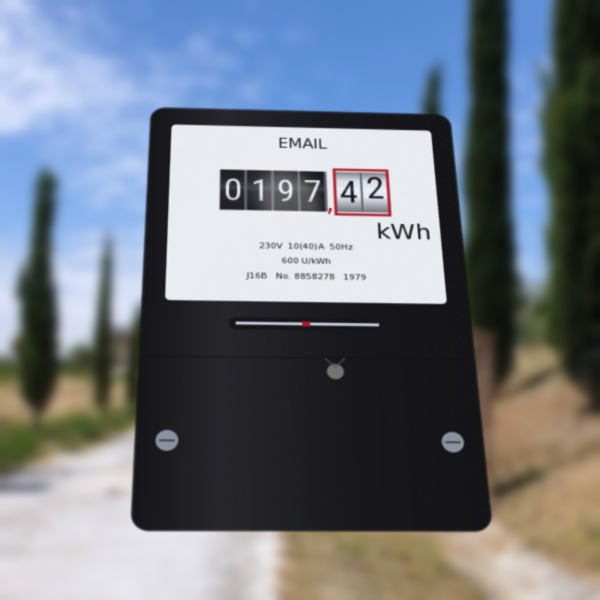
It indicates 197.42kWh
